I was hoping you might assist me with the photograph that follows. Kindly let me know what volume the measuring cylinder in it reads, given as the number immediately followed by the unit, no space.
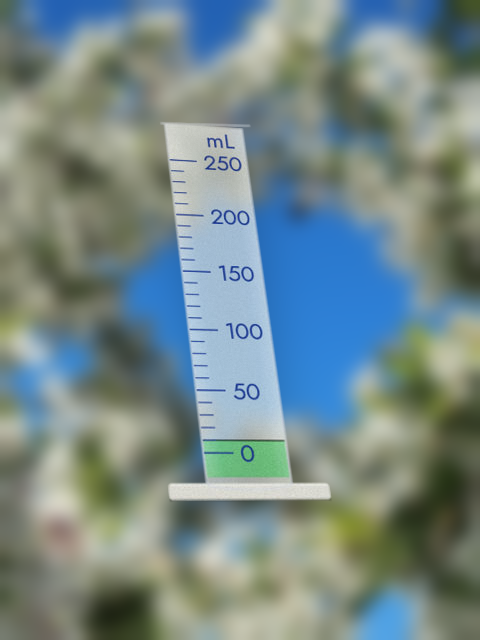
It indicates 10mL
